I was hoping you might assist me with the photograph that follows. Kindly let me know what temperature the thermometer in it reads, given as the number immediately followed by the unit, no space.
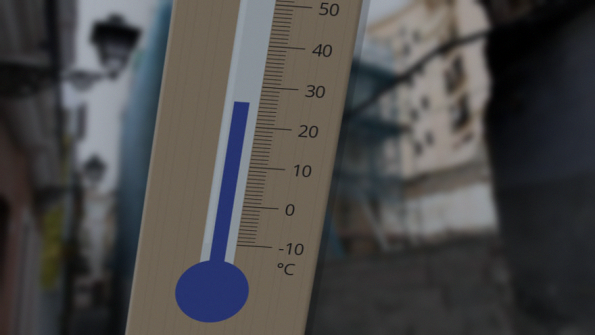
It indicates 26°C
